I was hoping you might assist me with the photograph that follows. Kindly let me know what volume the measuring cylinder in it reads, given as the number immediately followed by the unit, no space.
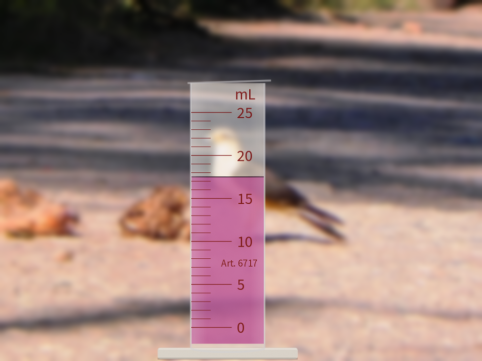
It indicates 17.5mL
